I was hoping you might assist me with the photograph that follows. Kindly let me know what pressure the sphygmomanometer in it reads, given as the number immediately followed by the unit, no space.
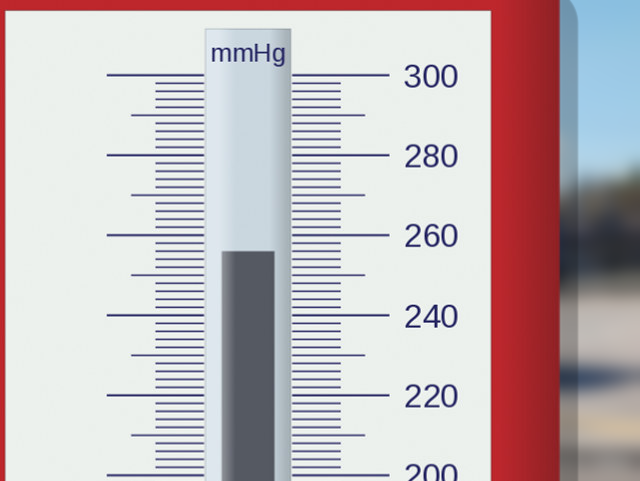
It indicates 256mmHg
